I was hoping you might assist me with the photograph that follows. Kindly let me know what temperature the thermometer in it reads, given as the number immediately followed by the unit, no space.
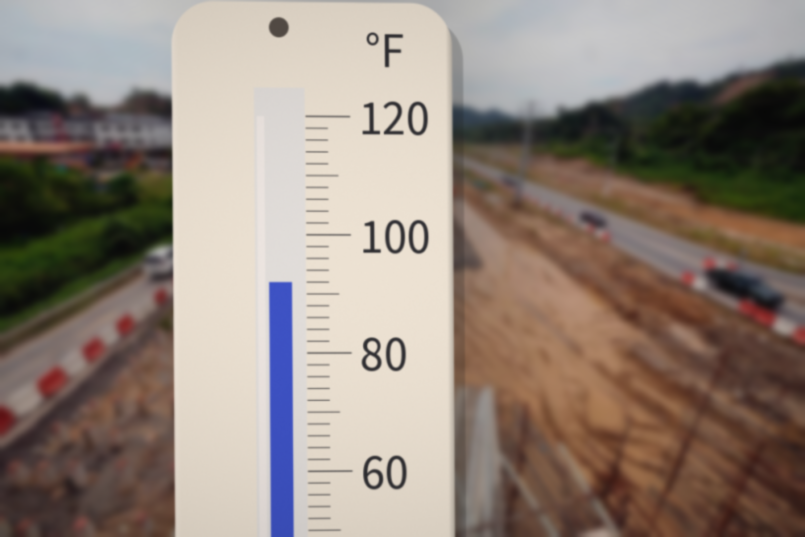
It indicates 92°F
